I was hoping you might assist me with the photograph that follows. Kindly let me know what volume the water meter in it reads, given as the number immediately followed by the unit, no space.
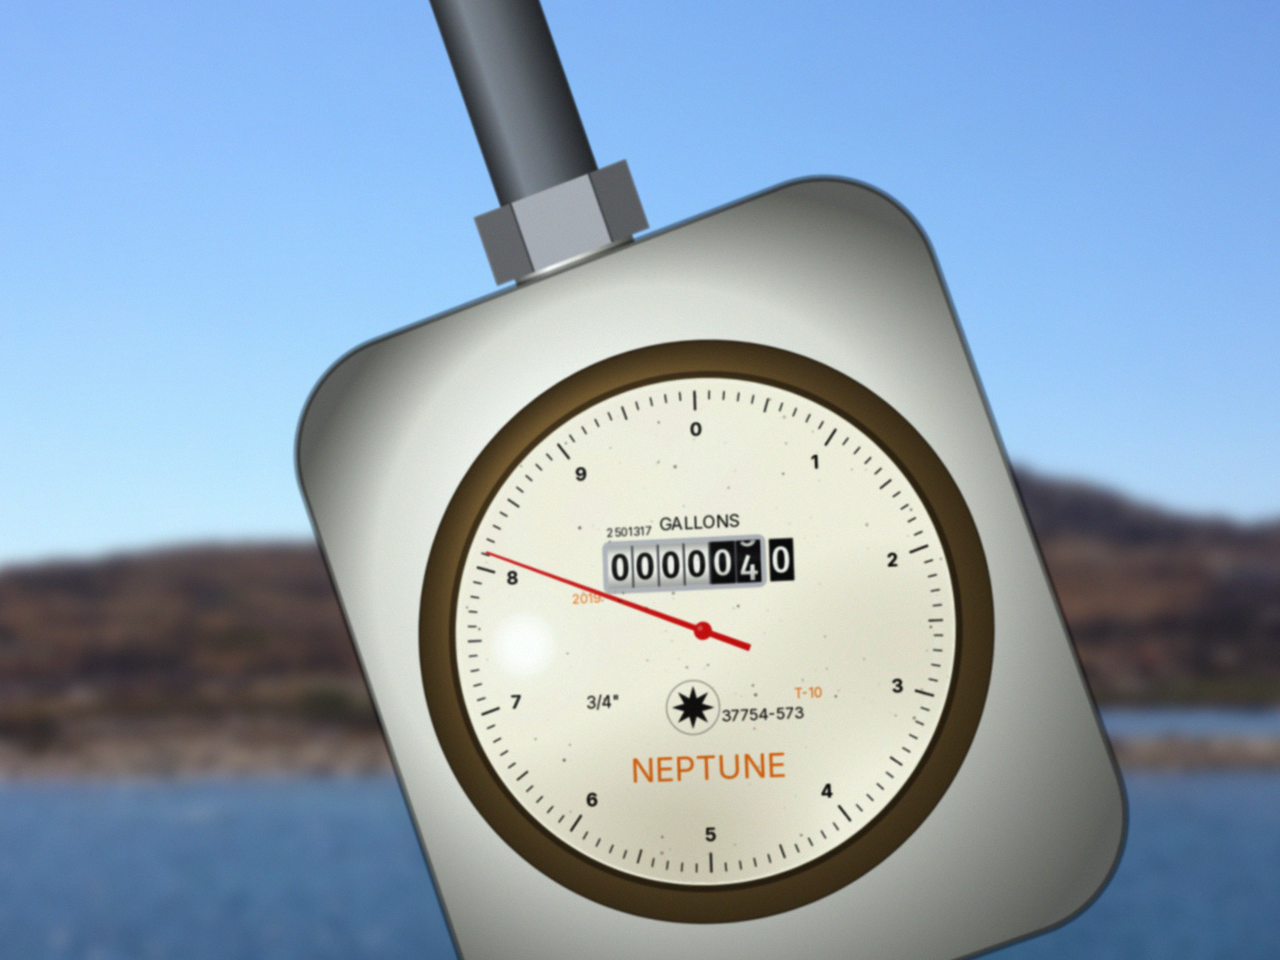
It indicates 38.1gal
